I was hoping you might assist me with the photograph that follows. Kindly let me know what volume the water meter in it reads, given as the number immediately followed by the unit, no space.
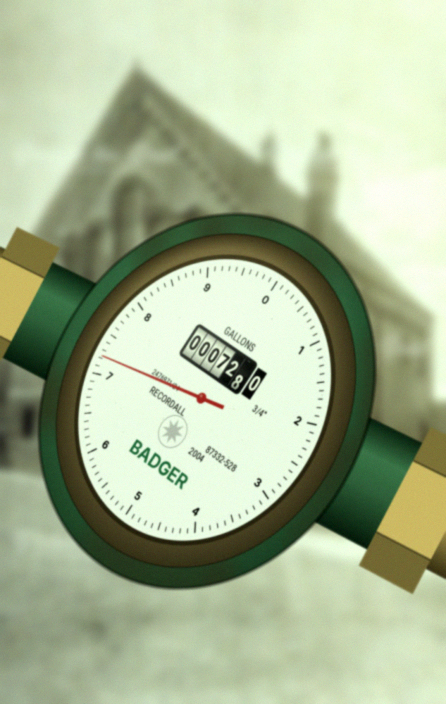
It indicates 7277.2gal
